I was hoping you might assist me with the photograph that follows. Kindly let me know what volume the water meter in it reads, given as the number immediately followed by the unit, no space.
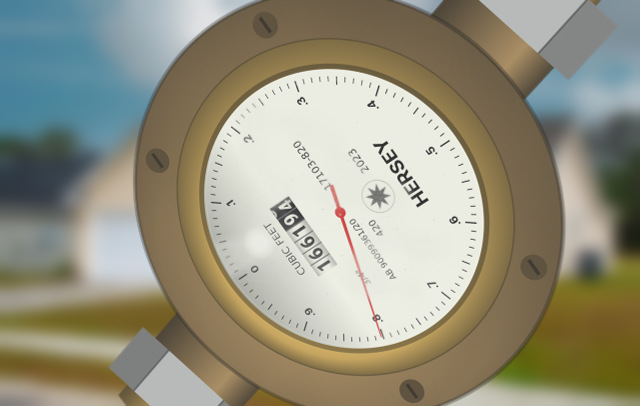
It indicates 166193.80ft³
